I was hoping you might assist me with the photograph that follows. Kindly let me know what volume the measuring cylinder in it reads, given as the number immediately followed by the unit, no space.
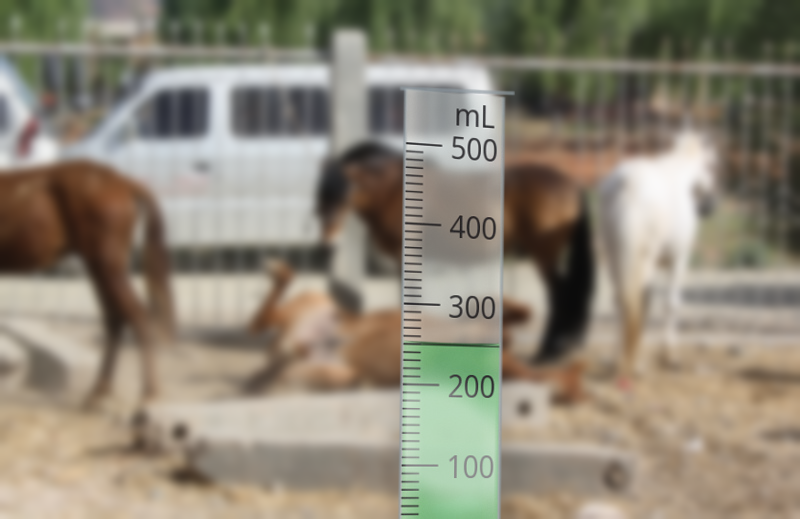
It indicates 250mL
